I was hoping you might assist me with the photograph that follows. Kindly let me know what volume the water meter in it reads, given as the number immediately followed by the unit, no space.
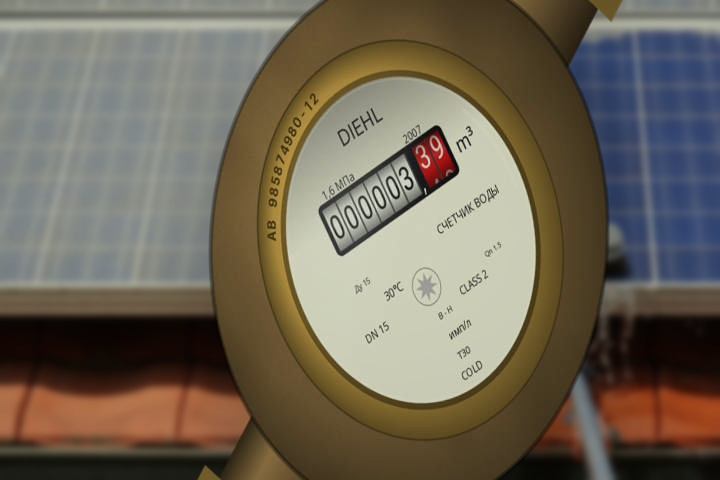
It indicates 3.39m³
